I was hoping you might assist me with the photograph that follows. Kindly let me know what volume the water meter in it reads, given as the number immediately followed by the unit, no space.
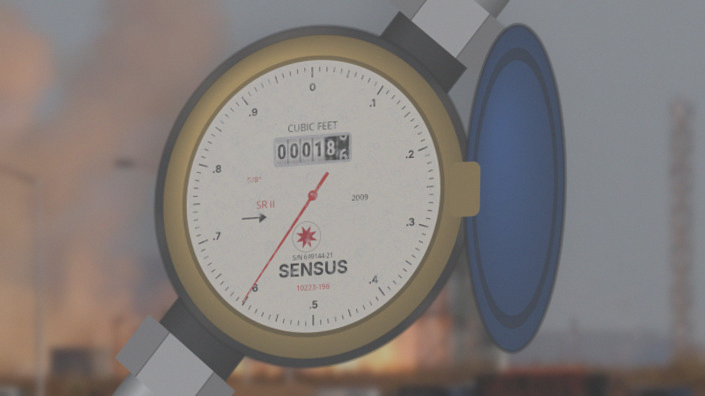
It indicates 185.60ft³
